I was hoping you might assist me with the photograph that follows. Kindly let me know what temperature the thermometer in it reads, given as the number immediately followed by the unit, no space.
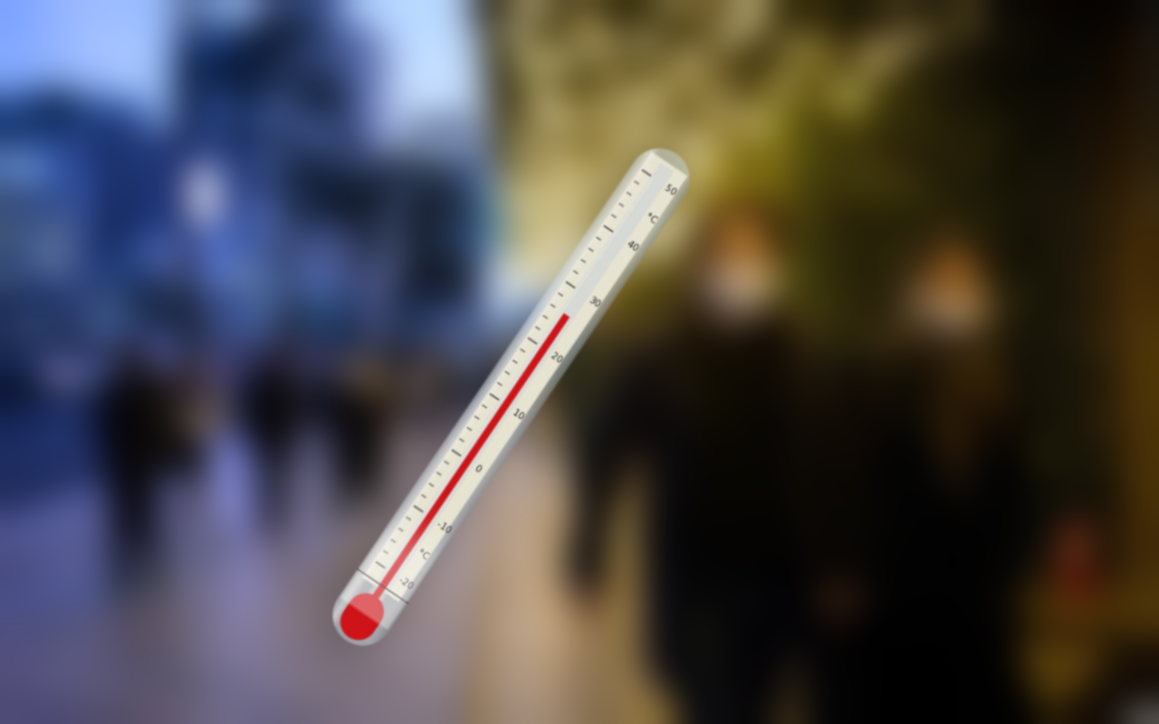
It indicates 26°C
